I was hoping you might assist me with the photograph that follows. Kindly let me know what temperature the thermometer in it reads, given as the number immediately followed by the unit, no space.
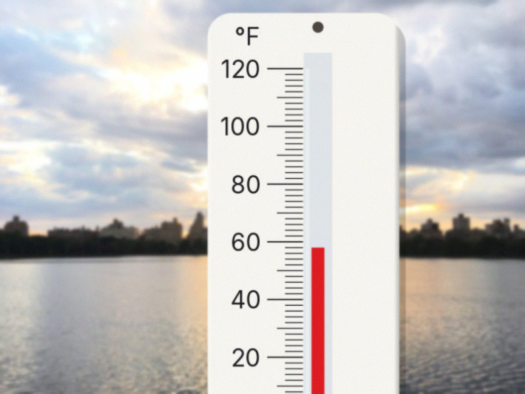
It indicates 58°F
